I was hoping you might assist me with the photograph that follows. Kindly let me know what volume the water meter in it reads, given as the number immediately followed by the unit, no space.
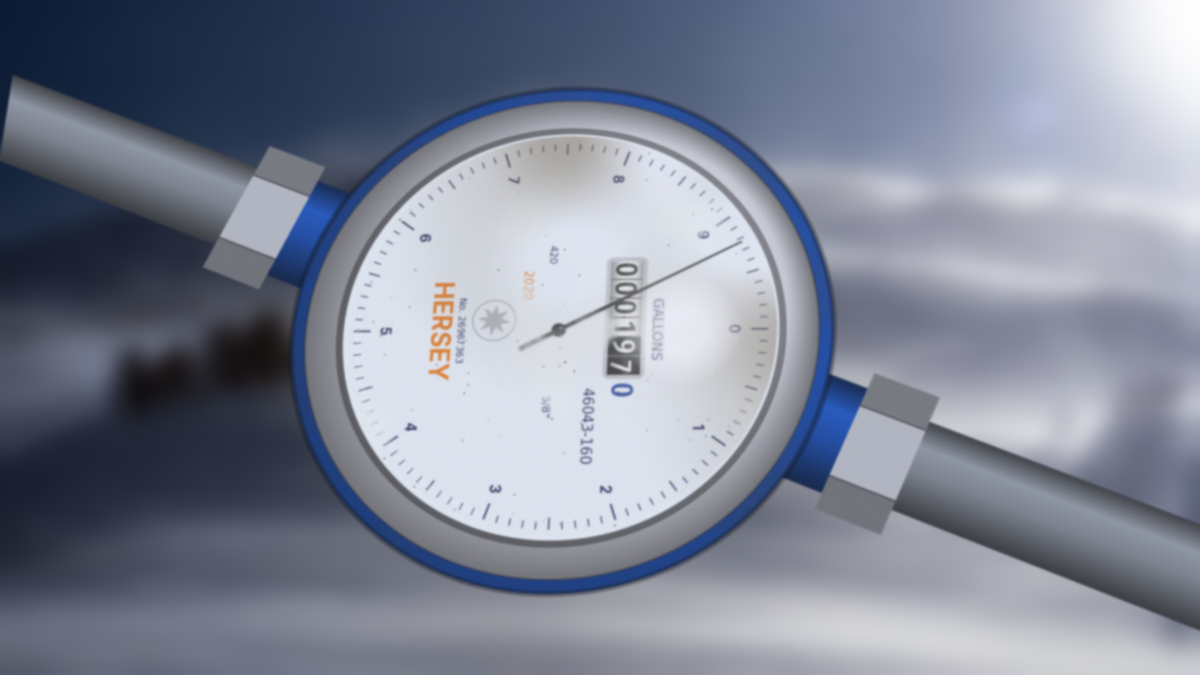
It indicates 1969.2gal
